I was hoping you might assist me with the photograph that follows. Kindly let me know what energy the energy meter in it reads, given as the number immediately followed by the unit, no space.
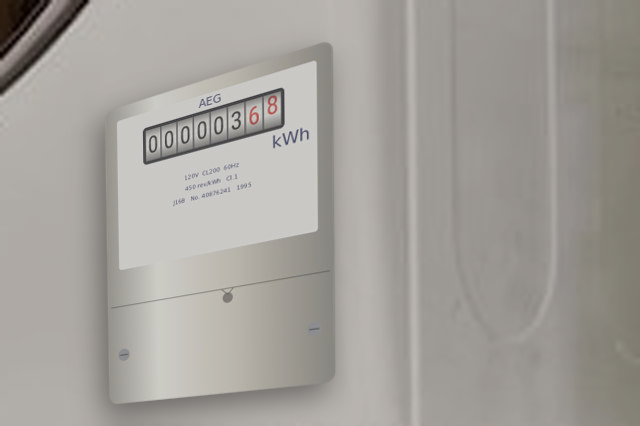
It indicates 3.68kWh
